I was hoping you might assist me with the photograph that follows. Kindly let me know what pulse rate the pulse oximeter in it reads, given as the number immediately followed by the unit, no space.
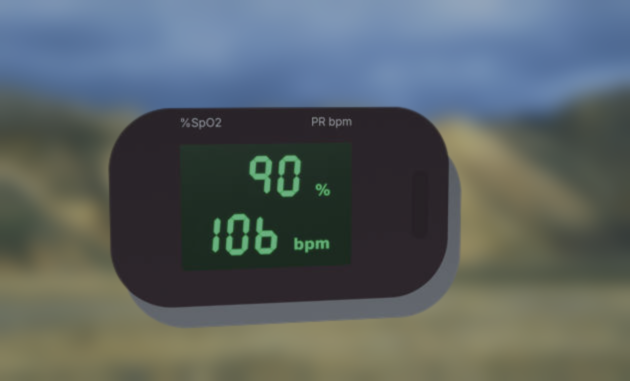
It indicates 106bpm
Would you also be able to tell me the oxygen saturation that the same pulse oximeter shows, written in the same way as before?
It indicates 90%
